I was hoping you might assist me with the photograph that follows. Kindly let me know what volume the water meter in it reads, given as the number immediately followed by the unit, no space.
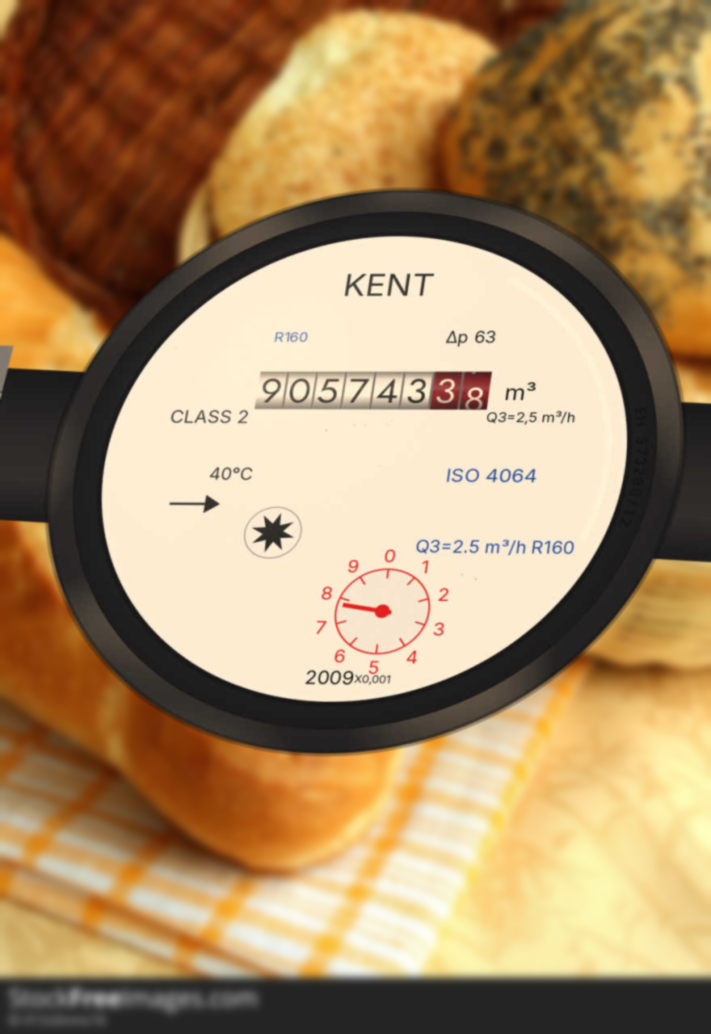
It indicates 905743.377m³
